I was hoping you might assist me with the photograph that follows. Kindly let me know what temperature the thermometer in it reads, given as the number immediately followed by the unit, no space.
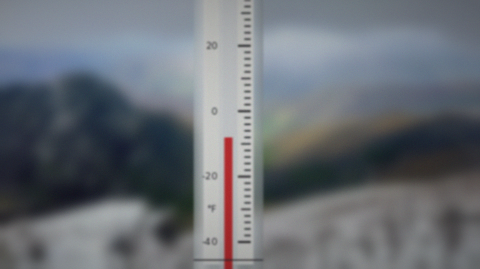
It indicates -8°F
